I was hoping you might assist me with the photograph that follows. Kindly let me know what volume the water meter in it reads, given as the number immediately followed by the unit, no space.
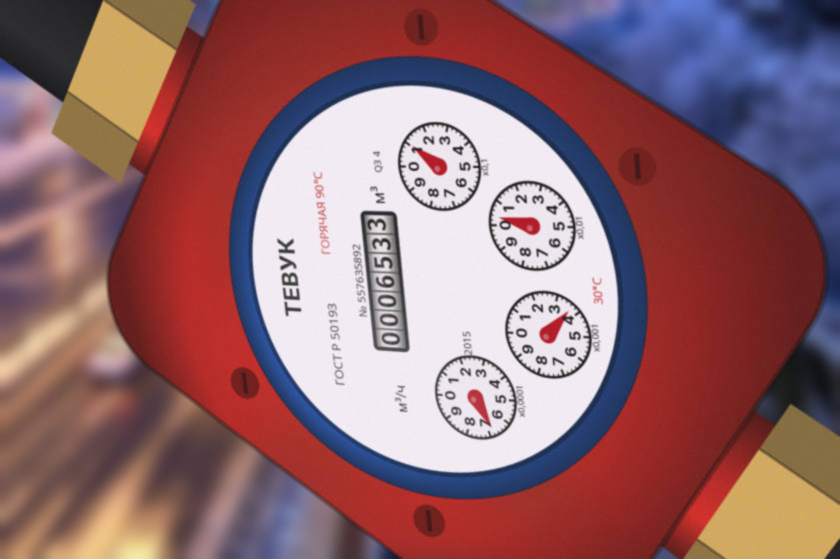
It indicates 6533.1036m³
